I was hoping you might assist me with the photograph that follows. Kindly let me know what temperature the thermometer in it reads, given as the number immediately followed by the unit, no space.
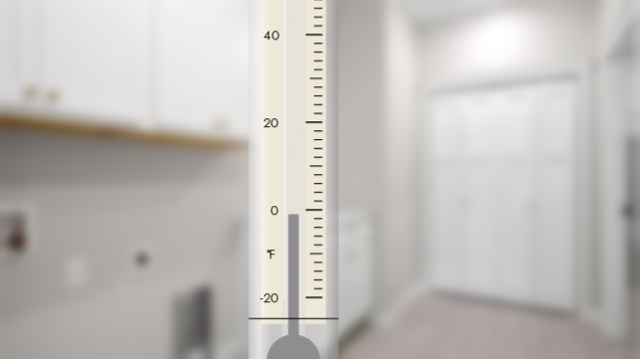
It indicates -1°F
